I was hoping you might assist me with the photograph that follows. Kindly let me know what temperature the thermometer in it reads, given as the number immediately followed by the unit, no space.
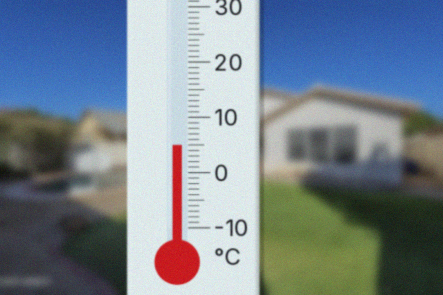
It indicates 5°C
